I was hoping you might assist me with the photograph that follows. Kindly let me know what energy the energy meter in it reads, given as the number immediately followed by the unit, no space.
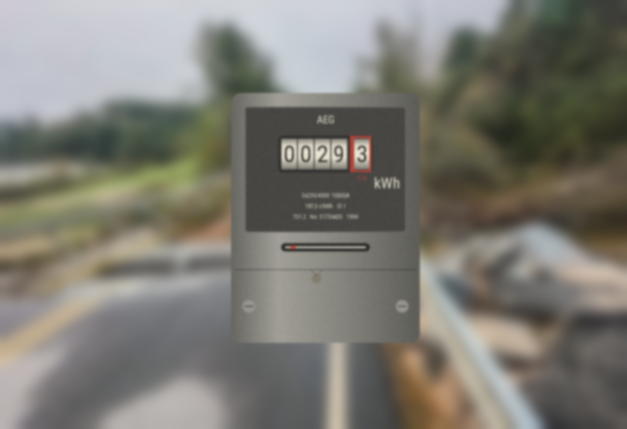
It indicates 29.3kWh
